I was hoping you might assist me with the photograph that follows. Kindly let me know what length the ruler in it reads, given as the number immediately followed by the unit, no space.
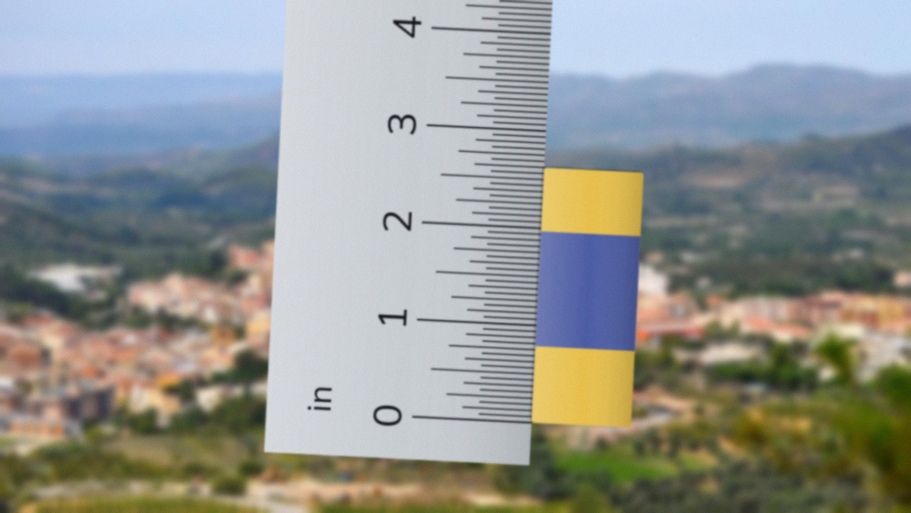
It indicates 2.625in
